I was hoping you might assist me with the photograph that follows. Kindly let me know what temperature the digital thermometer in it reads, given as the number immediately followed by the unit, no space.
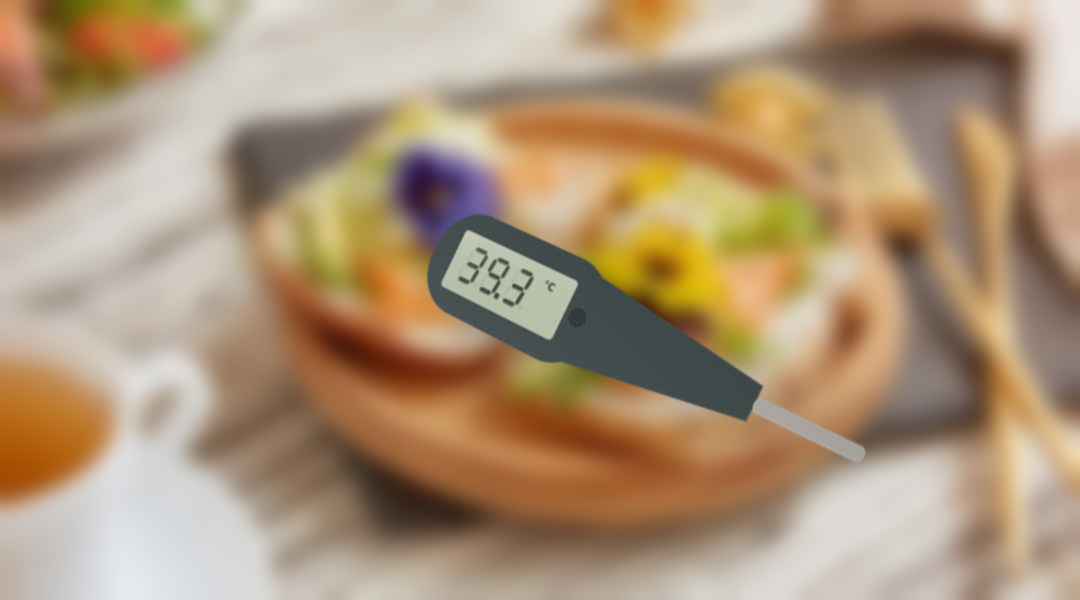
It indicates 39.3°C
